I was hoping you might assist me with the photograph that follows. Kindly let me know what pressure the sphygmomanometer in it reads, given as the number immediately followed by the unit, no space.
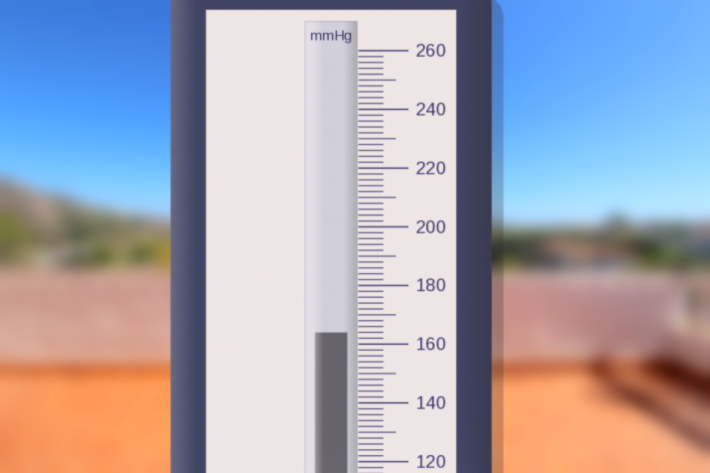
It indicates 164mmHg
